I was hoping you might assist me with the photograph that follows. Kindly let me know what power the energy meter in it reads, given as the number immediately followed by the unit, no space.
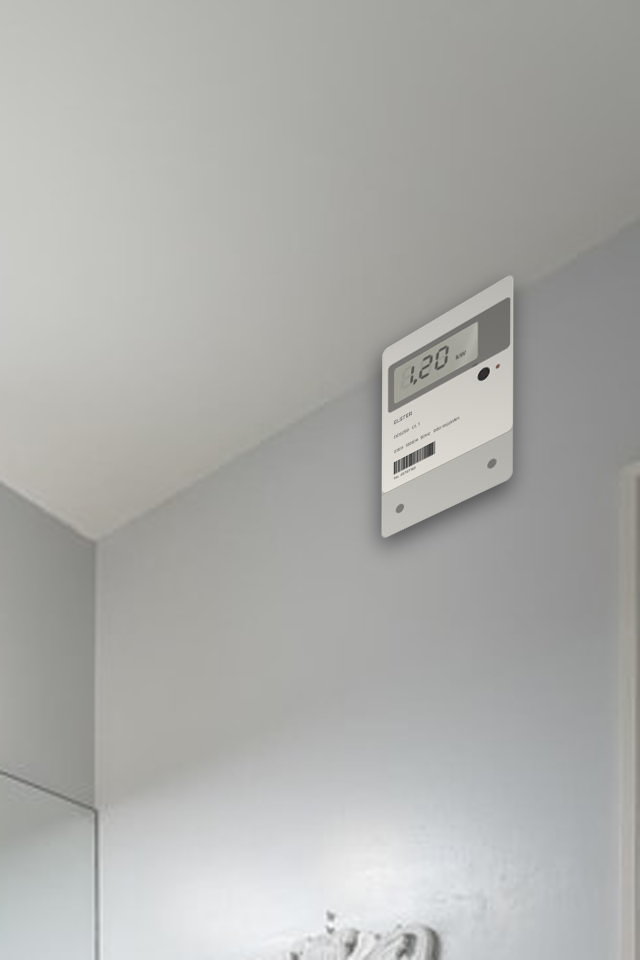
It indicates 1.20kW
